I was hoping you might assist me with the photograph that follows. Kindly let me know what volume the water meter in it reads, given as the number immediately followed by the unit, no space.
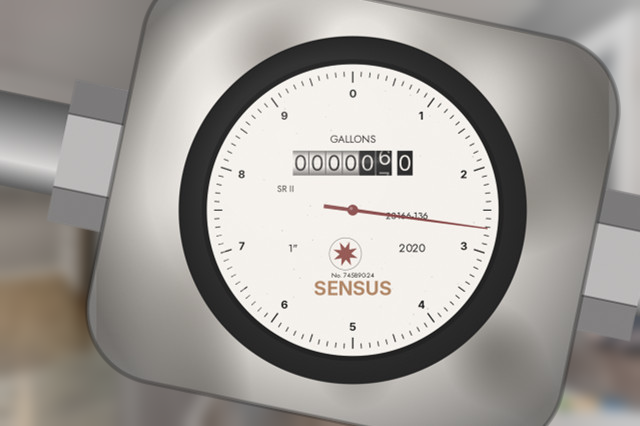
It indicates 62.7gal
